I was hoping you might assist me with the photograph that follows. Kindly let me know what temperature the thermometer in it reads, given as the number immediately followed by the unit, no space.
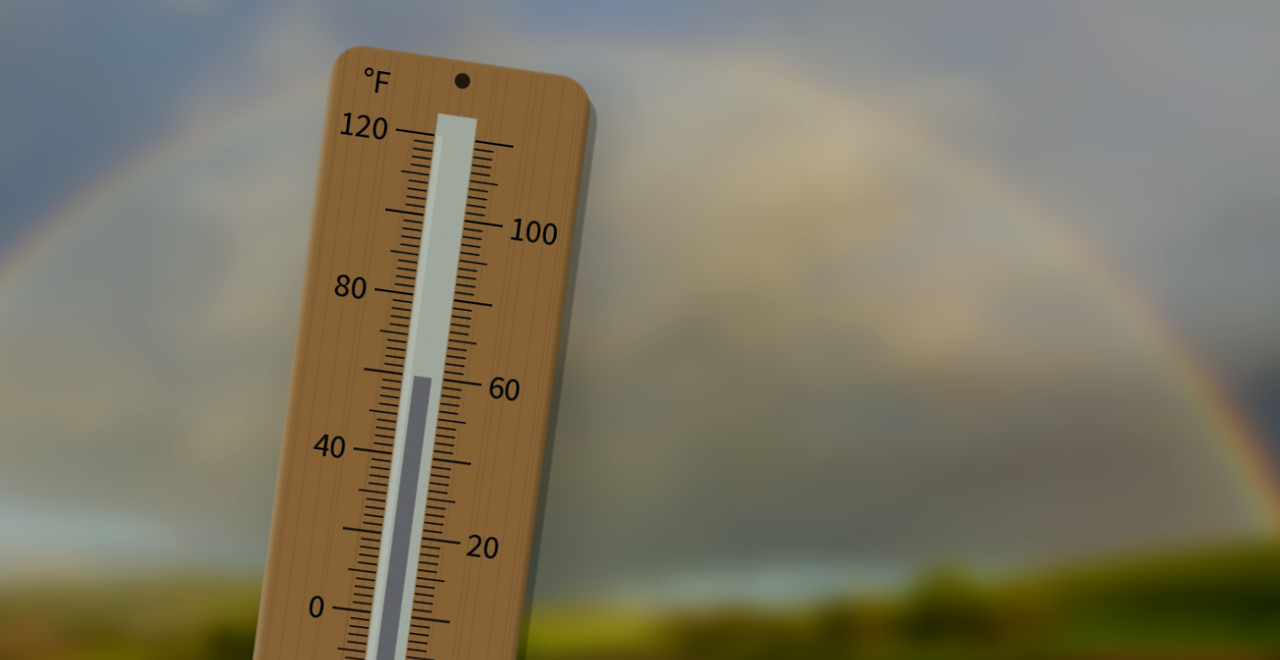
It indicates 60°F
